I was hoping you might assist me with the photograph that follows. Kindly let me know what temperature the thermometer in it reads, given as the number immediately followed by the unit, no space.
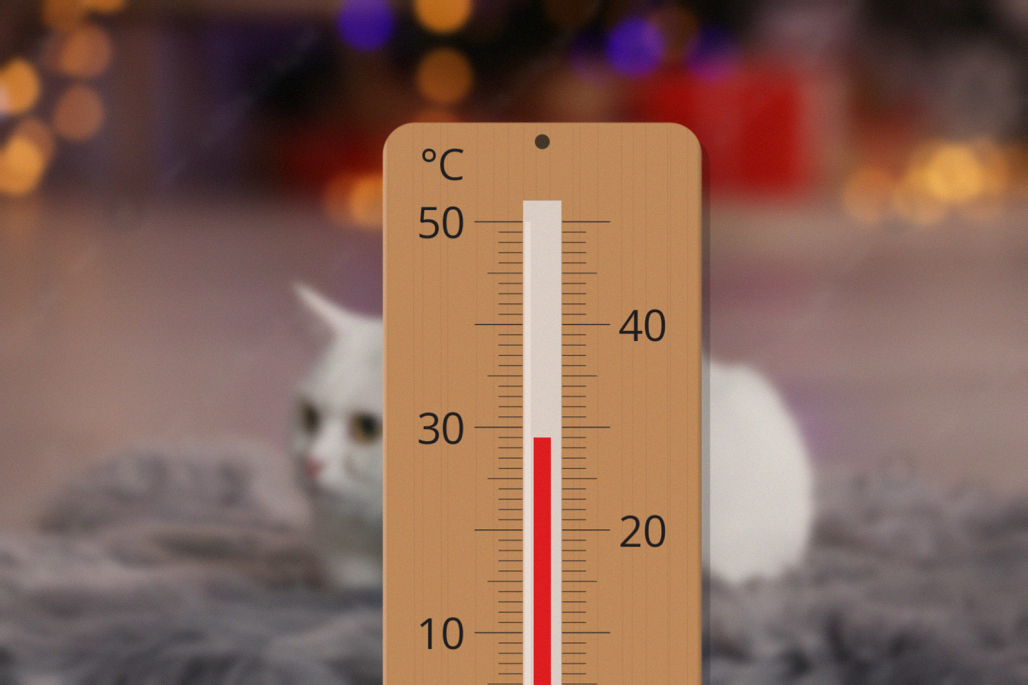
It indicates 29°C
